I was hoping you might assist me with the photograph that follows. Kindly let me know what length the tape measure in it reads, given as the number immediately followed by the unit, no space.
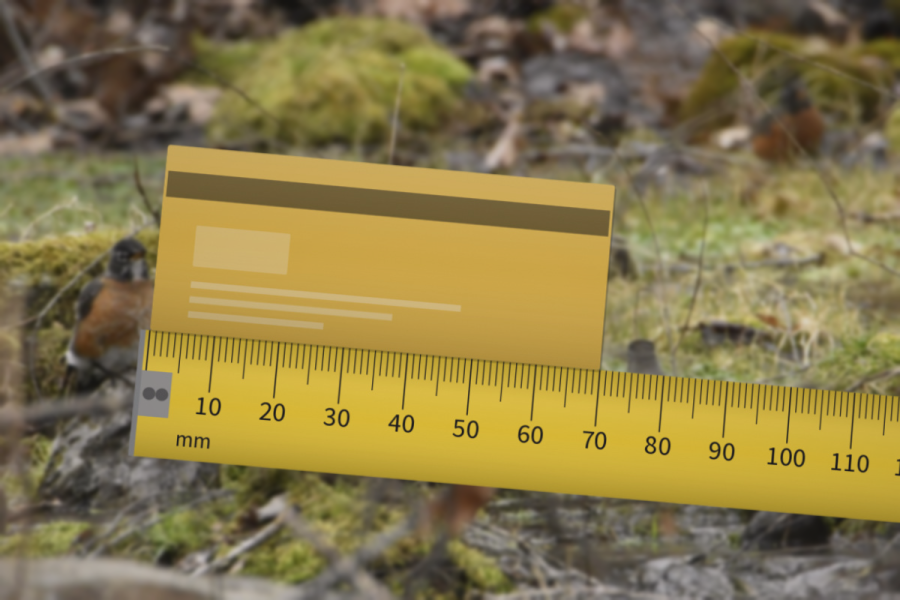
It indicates 70mm
